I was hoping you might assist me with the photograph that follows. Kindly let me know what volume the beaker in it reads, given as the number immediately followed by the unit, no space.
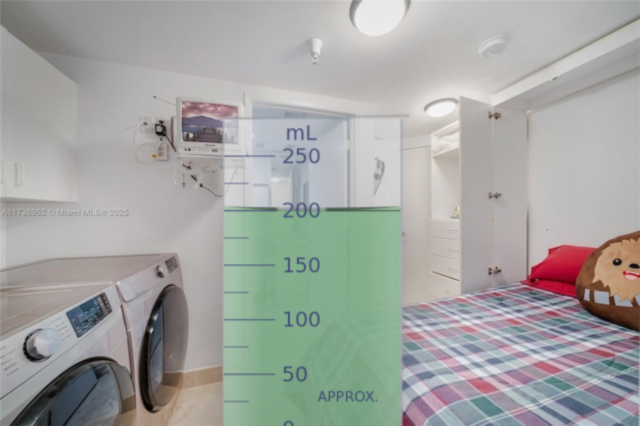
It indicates 200mL
